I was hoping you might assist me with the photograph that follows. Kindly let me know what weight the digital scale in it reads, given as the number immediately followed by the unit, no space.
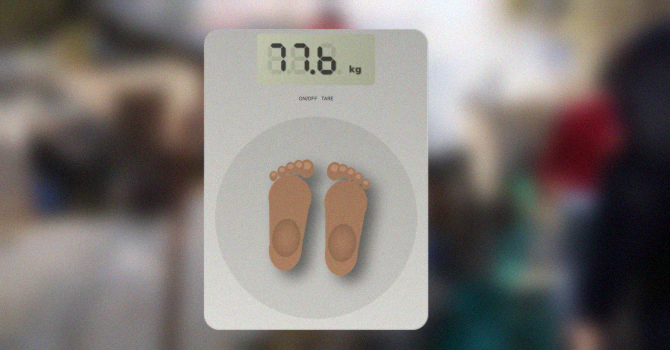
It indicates 77.6kg
